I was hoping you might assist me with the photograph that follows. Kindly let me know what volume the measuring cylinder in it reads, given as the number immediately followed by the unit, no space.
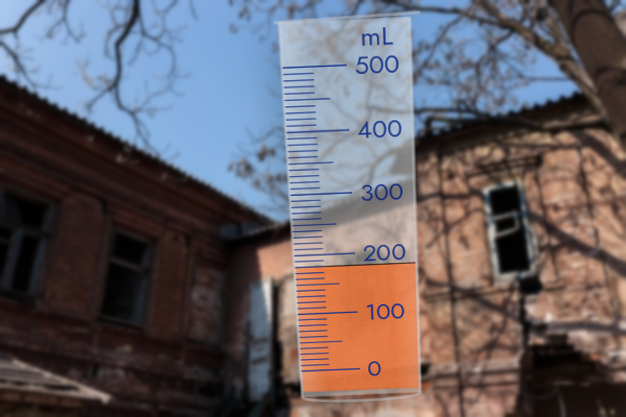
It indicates 180mL
